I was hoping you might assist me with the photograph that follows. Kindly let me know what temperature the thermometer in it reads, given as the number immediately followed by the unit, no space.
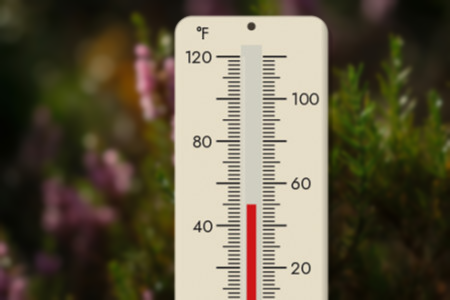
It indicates 50°F
